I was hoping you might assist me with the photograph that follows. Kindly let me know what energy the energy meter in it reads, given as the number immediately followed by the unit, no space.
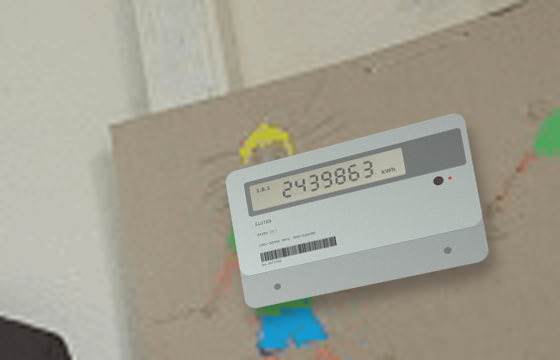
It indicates 2439863kWh
